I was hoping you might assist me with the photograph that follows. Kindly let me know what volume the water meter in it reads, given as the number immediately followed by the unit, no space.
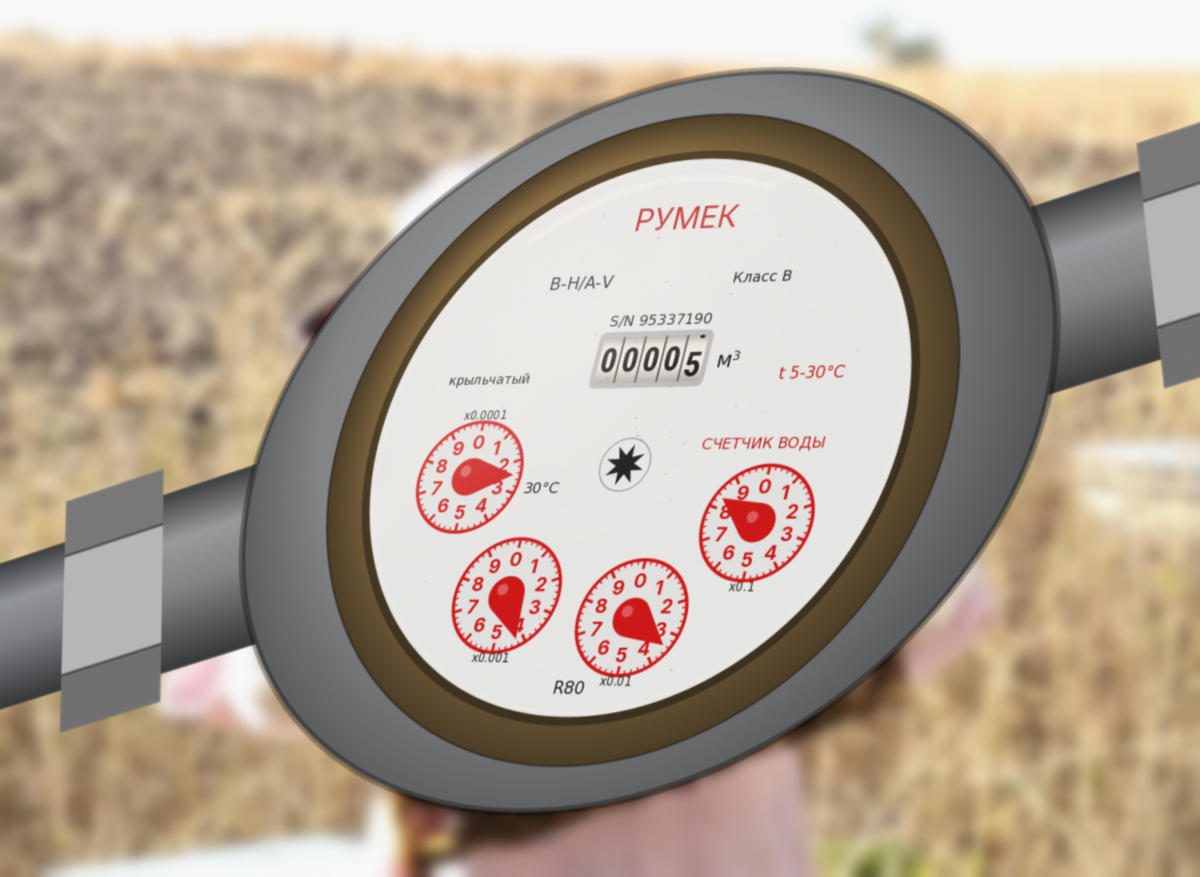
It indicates 4.8342m³
